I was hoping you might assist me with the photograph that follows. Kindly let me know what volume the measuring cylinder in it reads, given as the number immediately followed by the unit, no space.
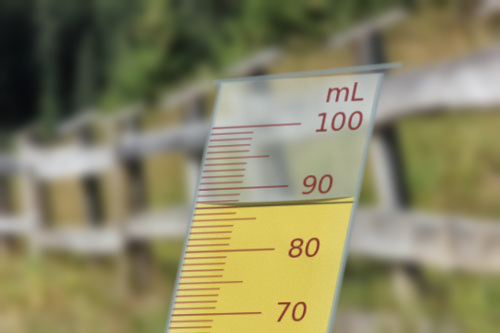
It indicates 87mL
